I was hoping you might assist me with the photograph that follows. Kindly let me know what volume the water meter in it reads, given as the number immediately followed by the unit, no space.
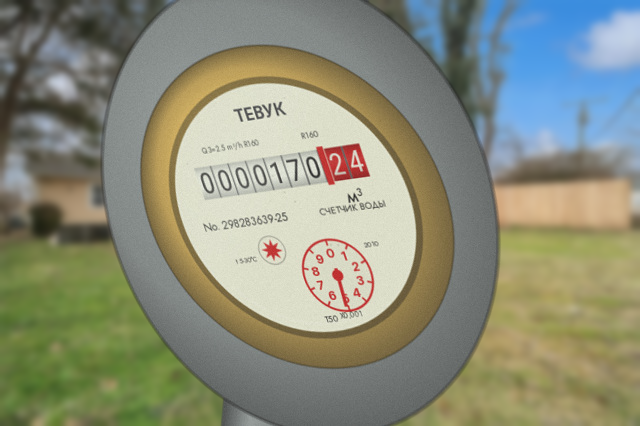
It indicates 170.245m³
